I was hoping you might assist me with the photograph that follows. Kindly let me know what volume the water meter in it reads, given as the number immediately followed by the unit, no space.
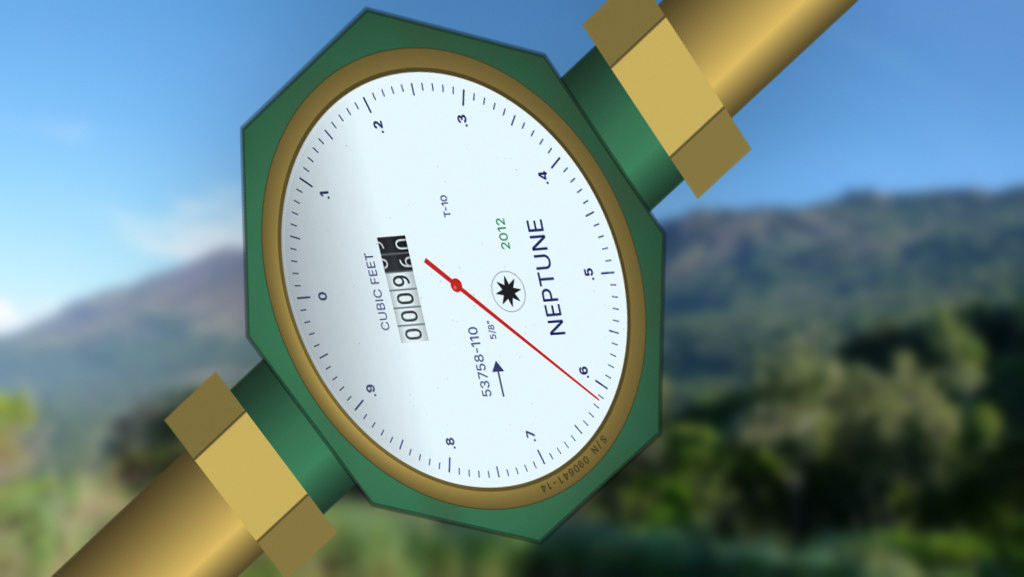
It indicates 959.61ft³
